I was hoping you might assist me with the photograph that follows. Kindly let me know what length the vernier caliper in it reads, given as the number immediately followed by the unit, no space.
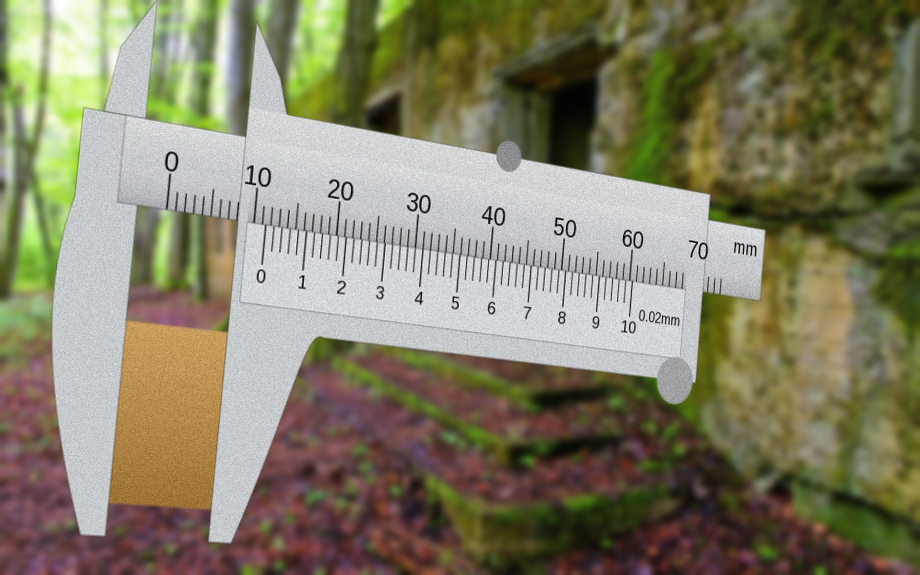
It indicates 11.4mm
